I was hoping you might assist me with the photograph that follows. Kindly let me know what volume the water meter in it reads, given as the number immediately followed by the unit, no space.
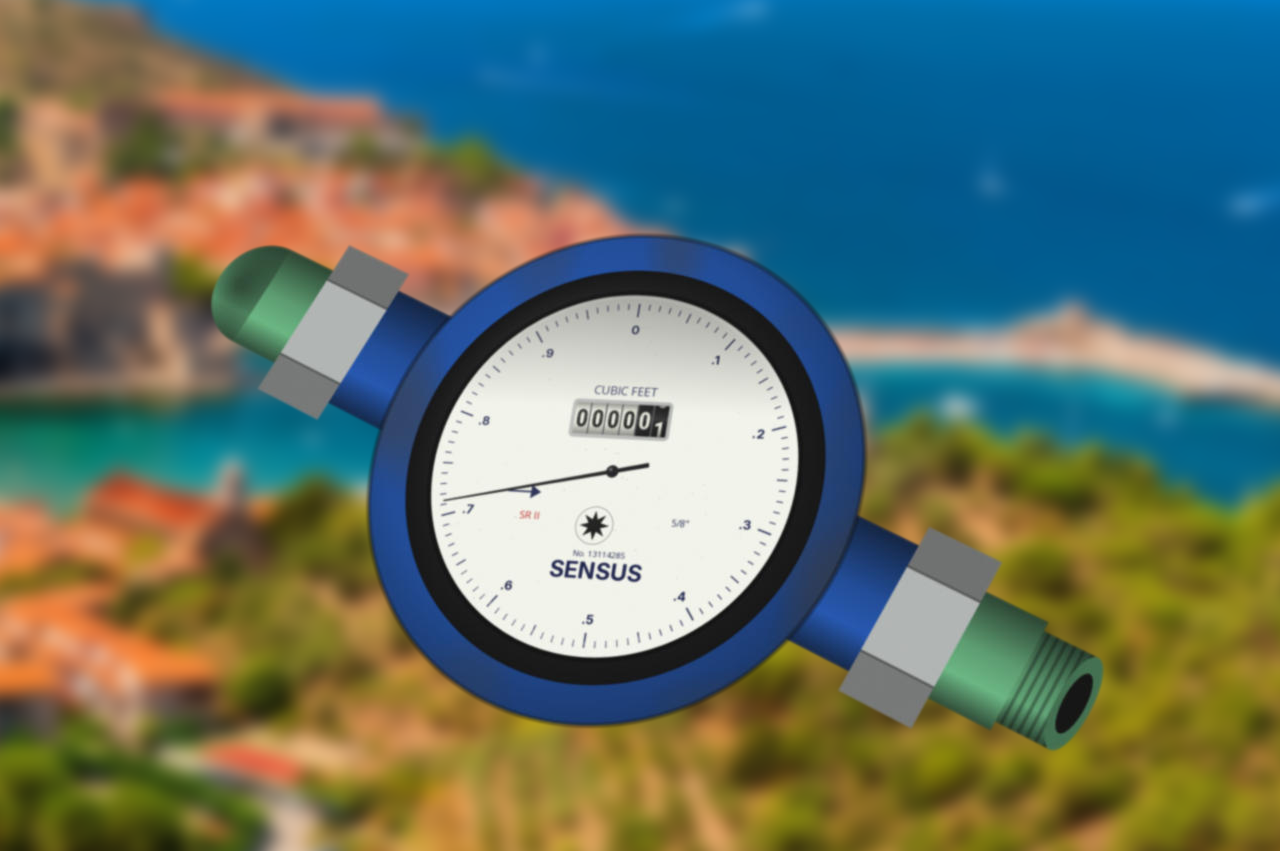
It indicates 0.71ft³
